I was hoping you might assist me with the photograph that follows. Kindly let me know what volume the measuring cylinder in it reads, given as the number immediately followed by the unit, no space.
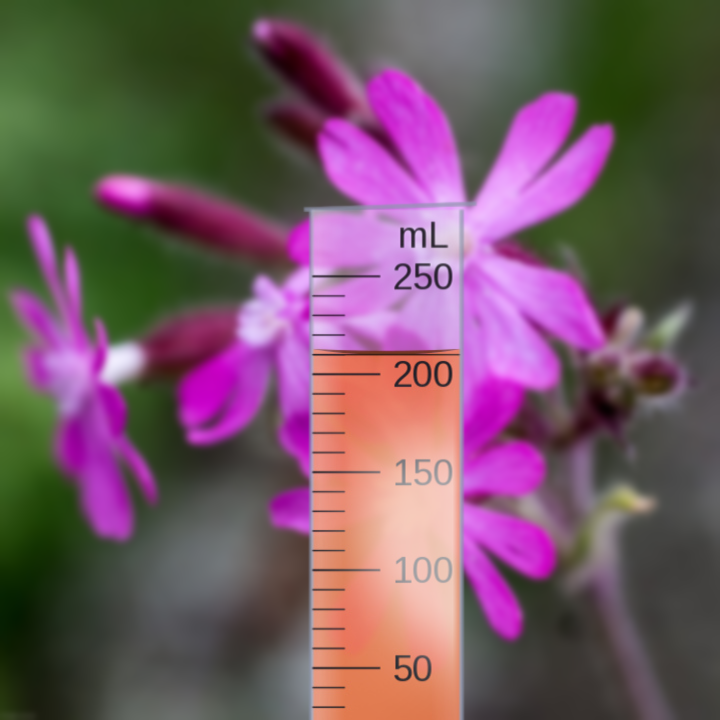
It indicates 210mL
